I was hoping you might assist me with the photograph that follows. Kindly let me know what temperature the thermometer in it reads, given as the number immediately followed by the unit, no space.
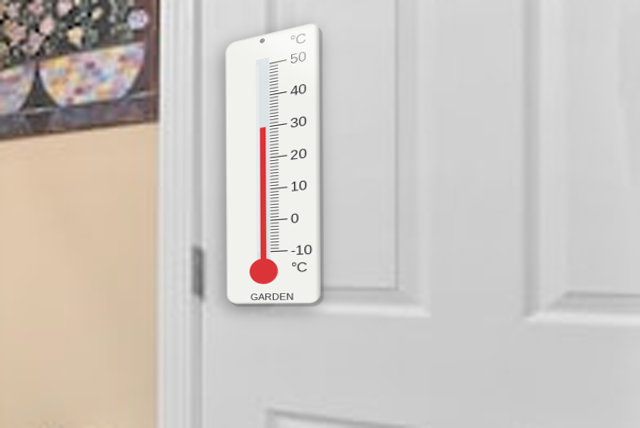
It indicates 30°C
